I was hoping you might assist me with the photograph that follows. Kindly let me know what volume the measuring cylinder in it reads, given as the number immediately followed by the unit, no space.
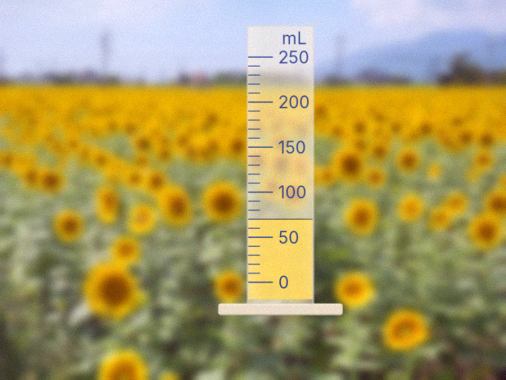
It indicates 70mL
